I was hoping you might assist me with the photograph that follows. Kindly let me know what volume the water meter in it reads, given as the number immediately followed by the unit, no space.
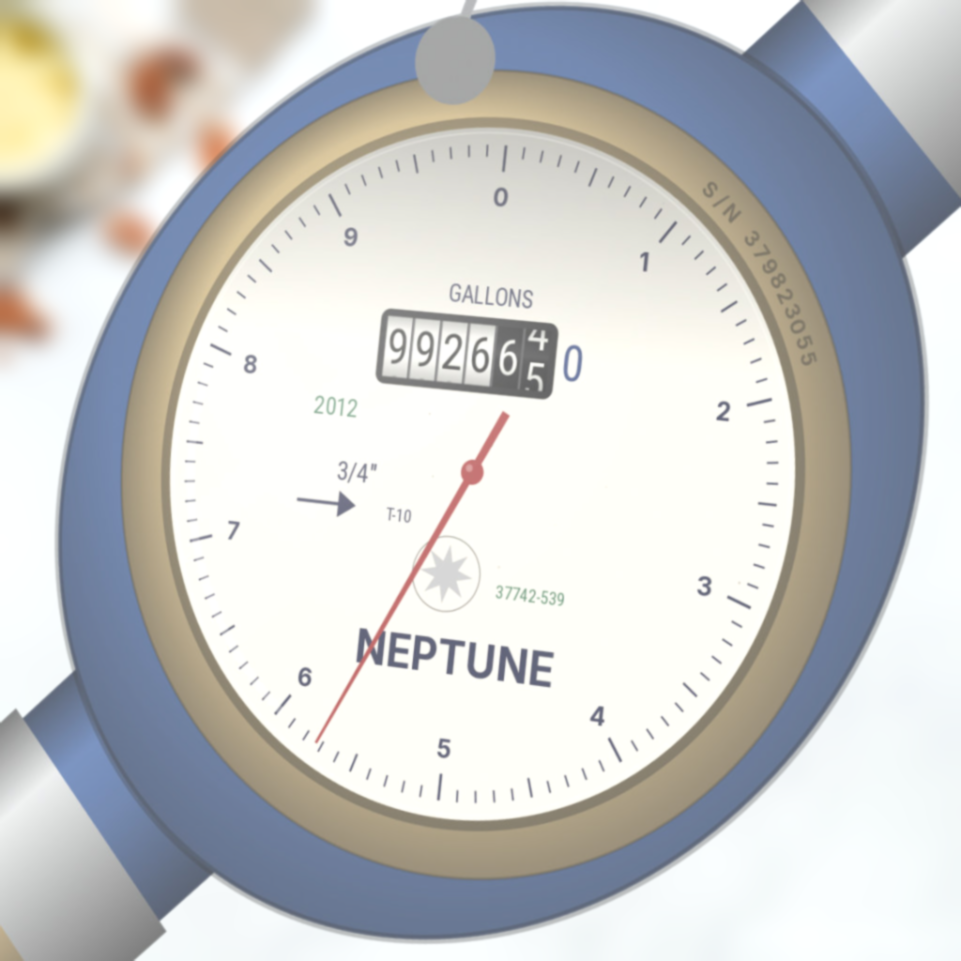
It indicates 9926645.7gal
